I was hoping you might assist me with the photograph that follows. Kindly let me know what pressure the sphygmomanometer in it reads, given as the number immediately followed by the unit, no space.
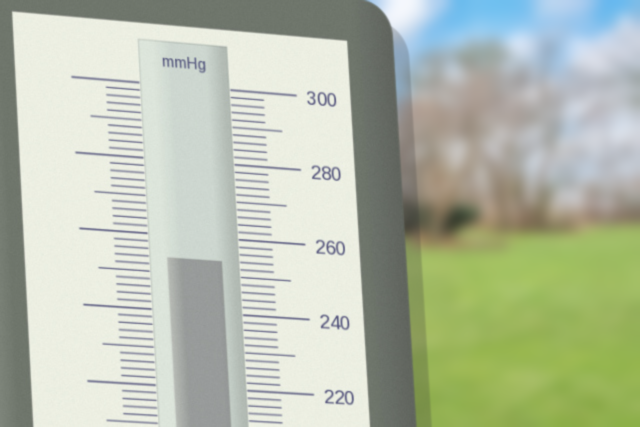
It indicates 254mmHg
